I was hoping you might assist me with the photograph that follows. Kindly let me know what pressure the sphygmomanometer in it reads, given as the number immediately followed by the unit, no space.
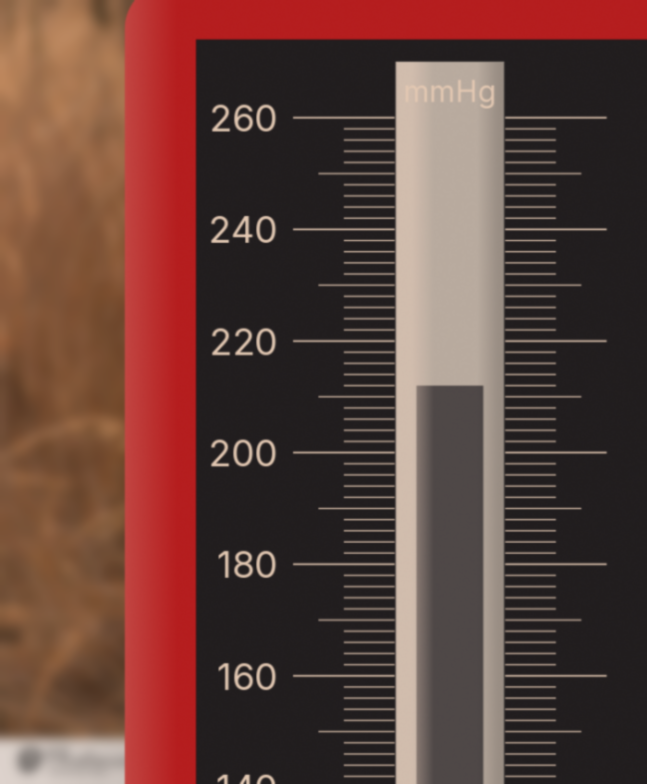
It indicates 212mmHg
